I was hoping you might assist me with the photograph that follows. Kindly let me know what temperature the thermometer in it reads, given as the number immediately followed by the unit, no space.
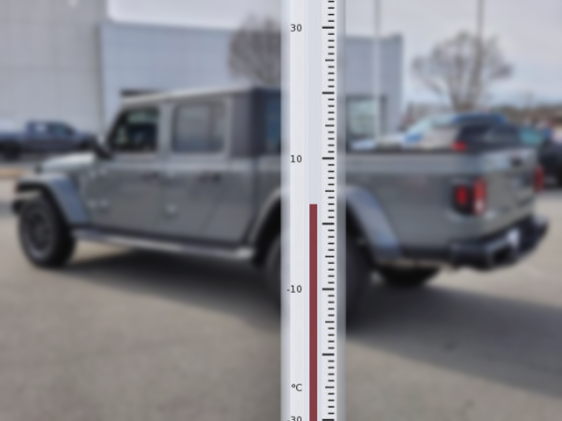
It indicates 3°C
